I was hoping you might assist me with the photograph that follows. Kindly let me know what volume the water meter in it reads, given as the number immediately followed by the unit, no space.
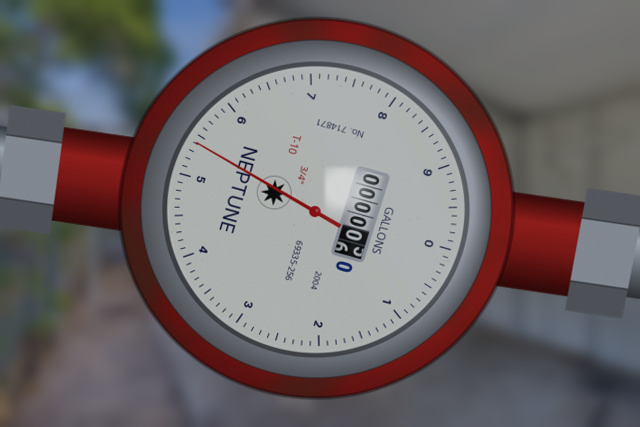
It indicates 55.4gal
